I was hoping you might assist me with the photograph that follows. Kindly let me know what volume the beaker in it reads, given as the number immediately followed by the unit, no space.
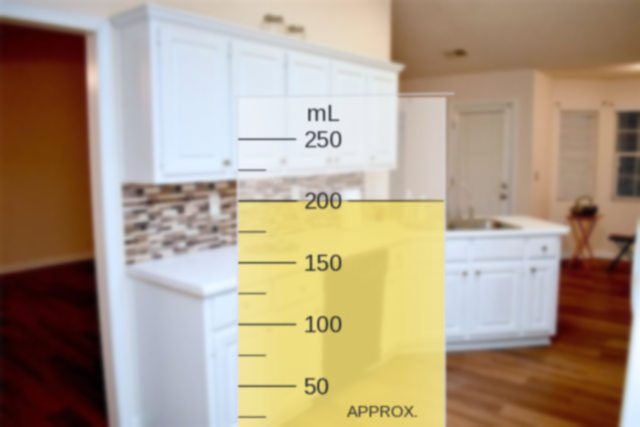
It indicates 200mL
